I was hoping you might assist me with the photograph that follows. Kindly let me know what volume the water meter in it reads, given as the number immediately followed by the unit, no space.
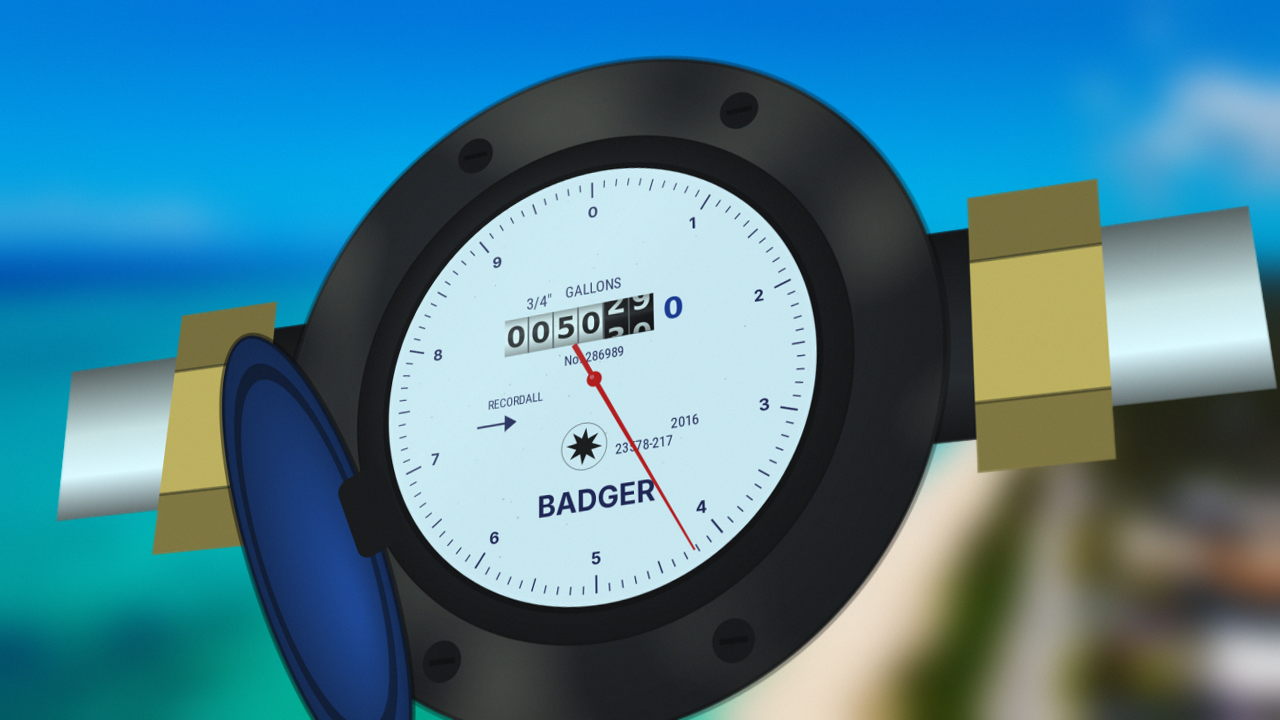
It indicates 50294.2gal
